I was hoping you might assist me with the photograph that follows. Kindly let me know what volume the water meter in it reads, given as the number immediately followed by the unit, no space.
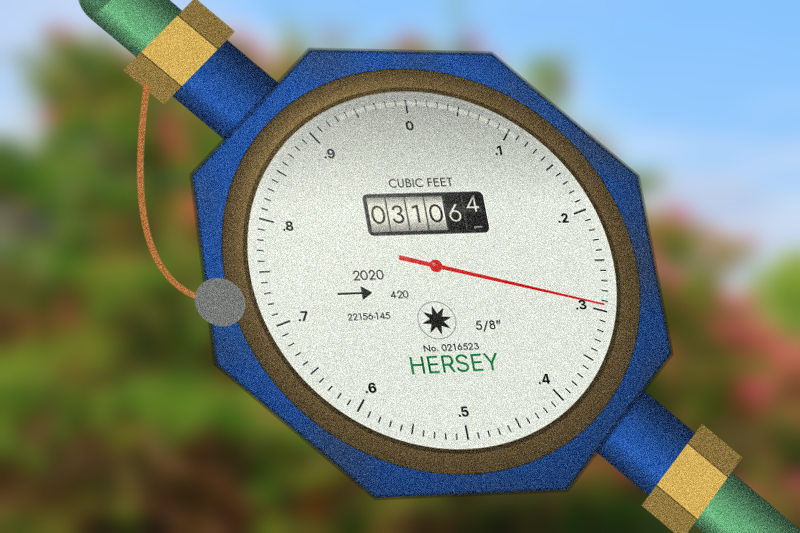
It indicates 31064.29ft³
